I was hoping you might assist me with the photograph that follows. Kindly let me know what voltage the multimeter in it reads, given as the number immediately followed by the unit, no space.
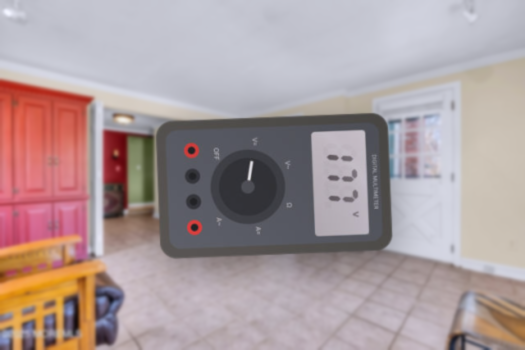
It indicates 177V
